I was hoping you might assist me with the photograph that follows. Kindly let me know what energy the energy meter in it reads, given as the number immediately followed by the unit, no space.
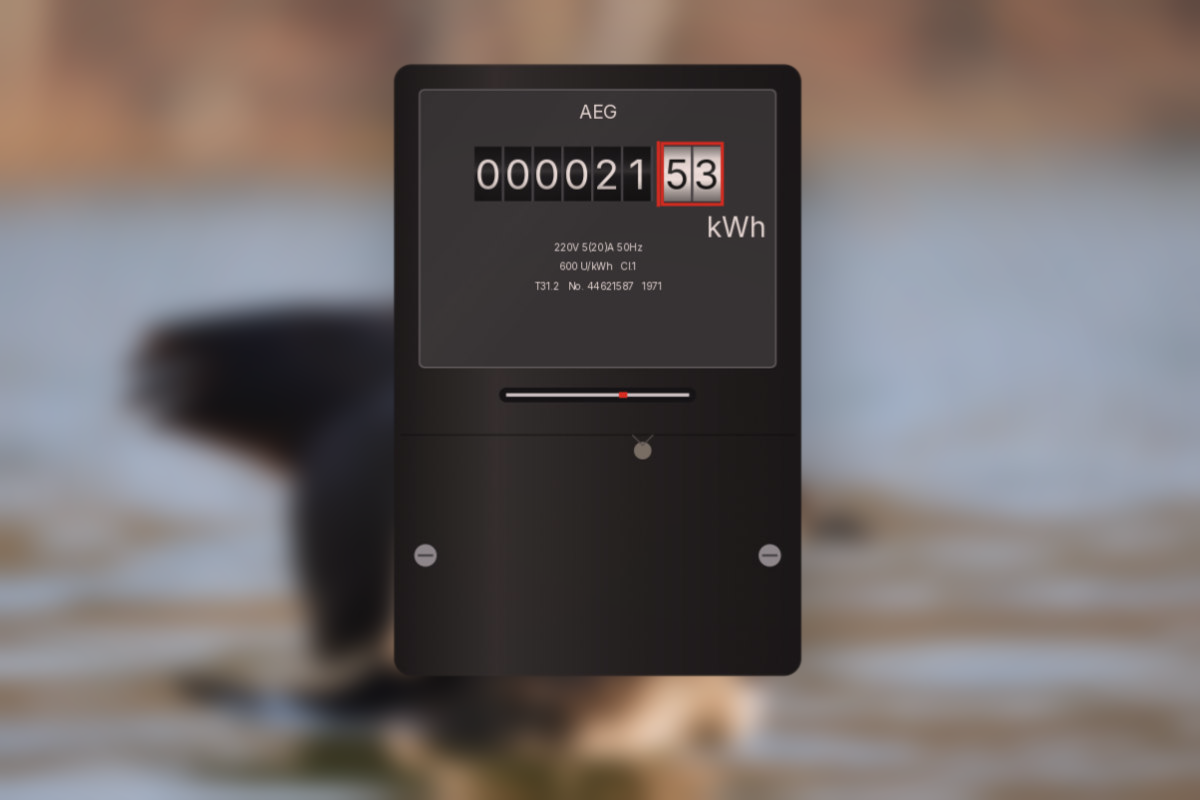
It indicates 21.53kWh
